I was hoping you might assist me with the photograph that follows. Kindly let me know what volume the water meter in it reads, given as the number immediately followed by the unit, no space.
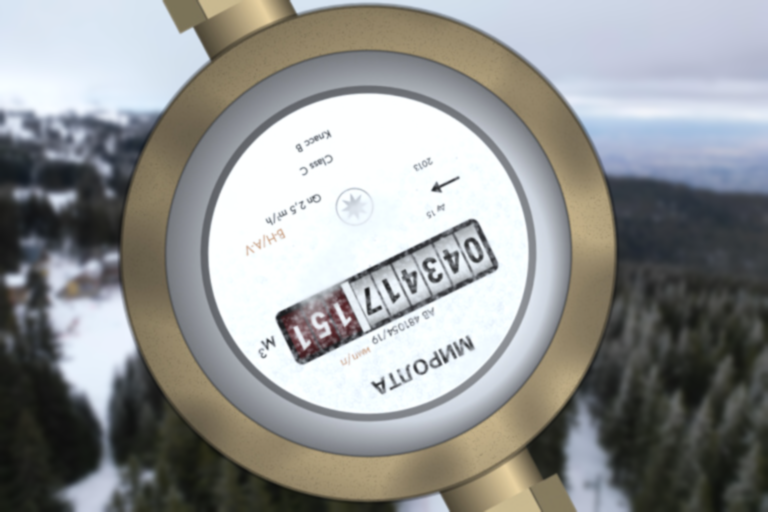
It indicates 43417.151m³
